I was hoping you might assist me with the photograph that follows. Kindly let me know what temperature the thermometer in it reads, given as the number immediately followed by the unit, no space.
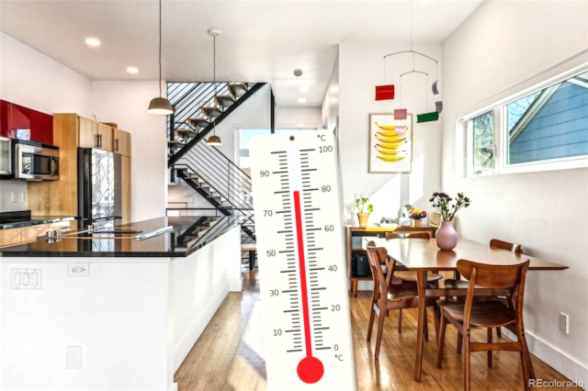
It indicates 80°C
